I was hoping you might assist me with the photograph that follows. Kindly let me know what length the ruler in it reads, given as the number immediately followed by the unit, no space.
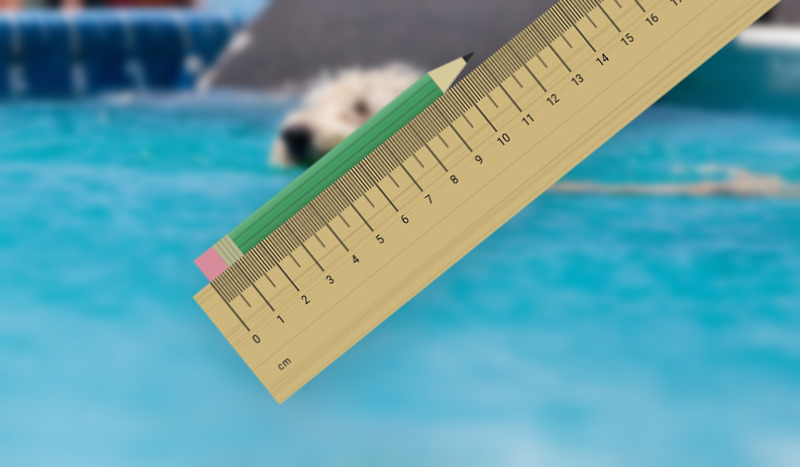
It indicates 11cm
